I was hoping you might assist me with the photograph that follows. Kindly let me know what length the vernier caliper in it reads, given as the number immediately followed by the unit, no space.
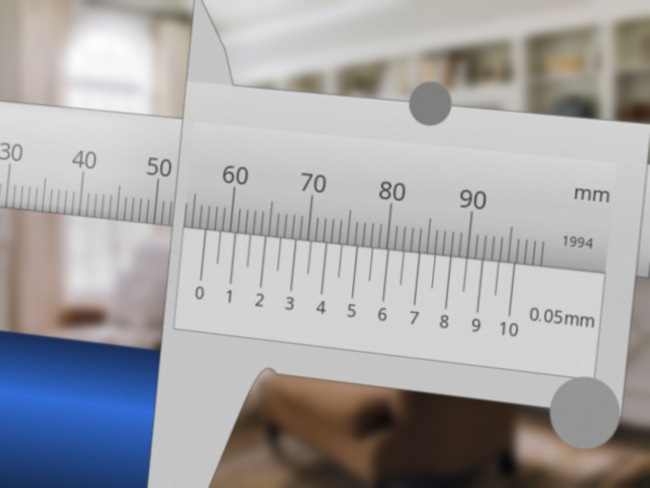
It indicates 56.8mm
